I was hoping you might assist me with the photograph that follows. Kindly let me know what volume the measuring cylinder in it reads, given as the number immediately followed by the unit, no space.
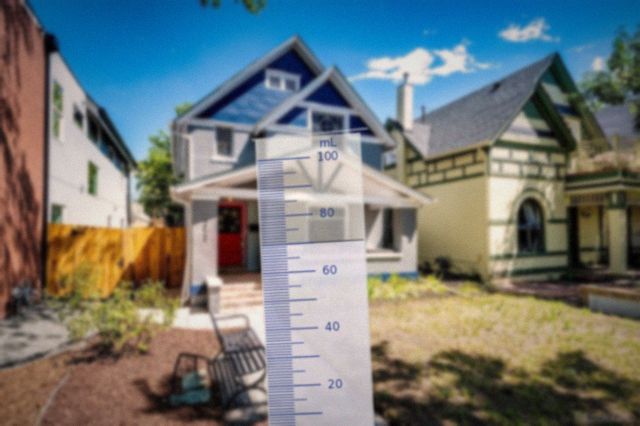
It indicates 70mL
